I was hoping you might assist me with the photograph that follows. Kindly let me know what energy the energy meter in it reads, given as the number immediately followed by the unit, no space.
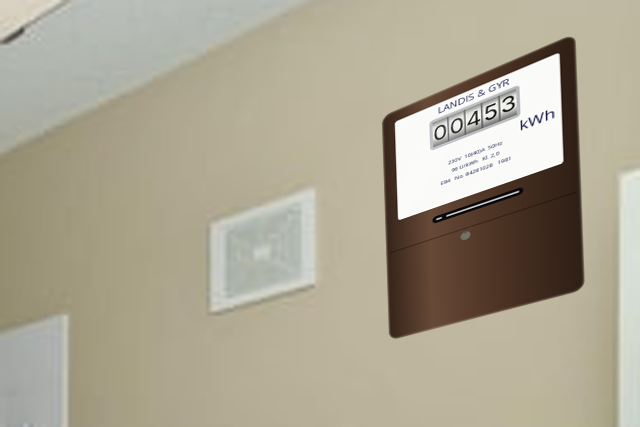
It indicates 453kWh
